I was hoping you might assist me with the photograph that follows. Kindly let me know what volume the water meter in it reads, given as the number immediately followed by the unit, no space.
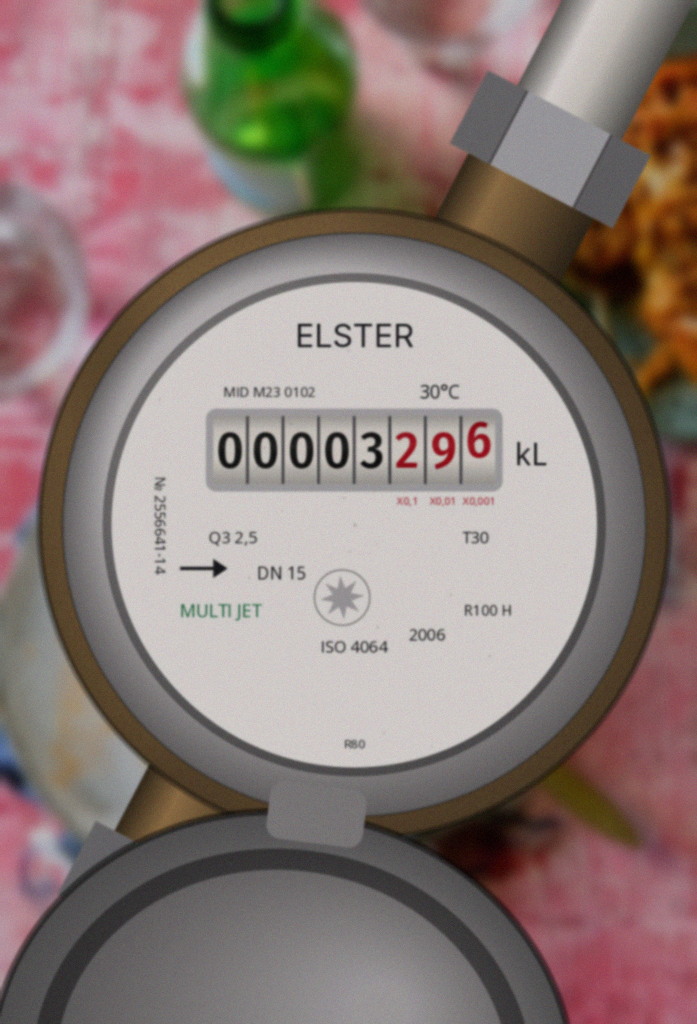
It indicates 3.296kL
